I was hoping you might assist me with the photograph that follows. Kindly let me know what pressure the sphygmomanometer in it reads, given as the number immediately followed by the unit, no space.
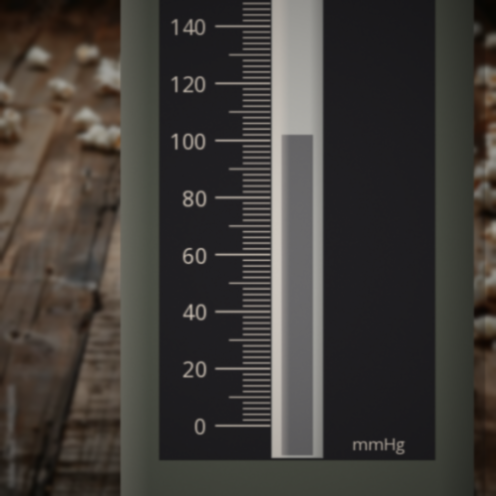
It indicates 102mmHg
